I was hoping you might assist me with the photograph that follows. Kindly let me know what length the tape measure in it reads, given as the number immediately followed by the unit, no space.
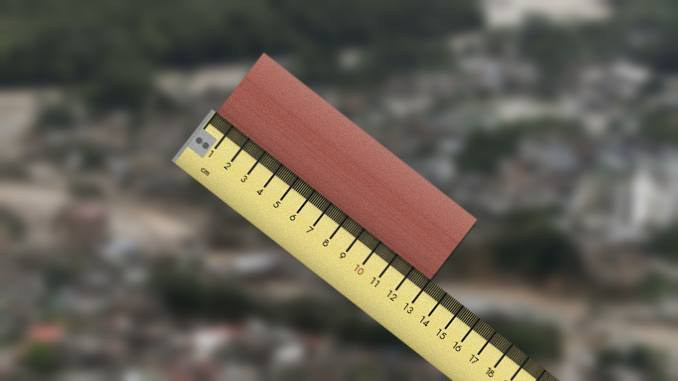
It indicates 13cm
